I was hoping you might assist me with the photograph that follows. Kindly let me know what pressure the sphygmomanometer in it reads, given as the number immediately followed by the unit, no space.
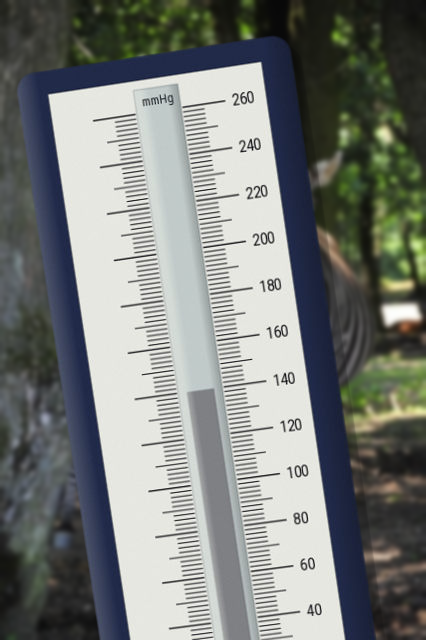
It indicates 140mmHg
